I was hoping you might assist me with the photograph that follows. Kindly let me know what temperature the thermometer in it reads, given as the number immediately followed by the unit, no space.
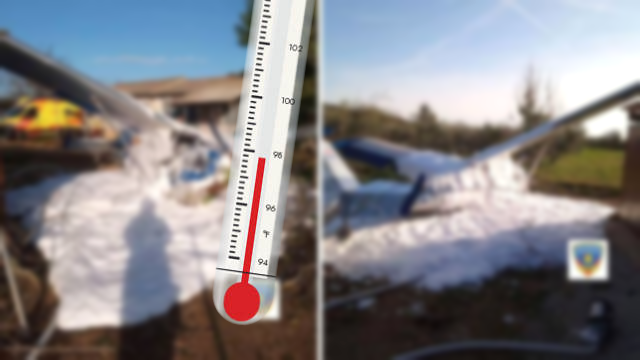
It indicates 97.8°F
